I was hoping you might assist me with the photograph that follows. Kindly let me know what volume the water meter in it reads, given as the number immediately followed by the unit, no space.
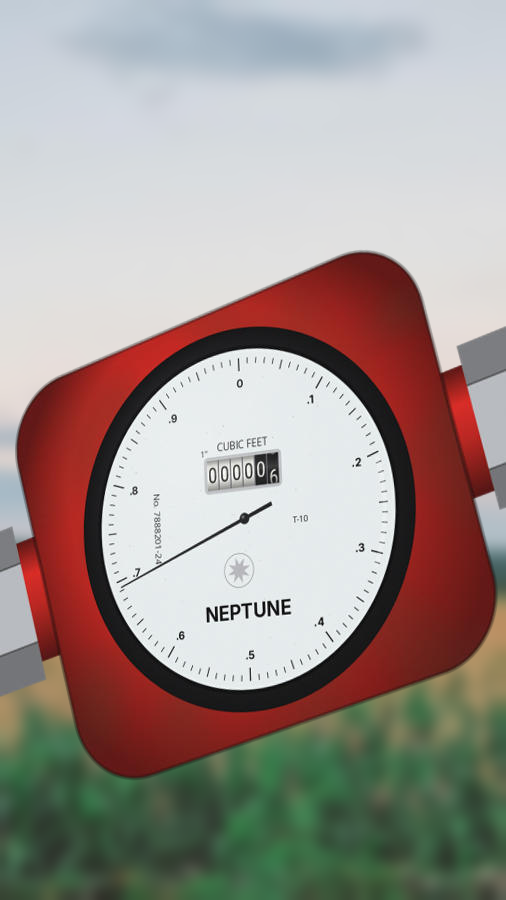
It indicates 5.69ft³
